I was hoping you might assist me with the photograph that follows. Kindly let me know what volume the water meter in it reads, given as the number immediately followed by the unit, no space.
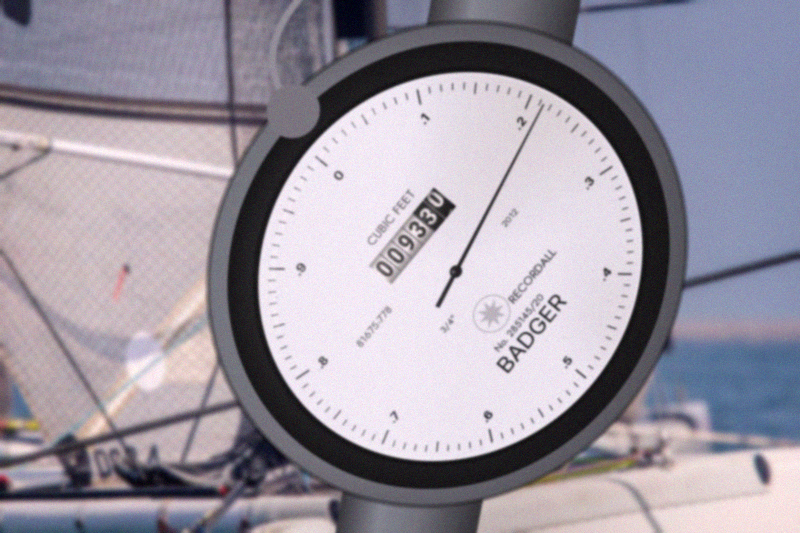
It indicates 9330.21ft³
